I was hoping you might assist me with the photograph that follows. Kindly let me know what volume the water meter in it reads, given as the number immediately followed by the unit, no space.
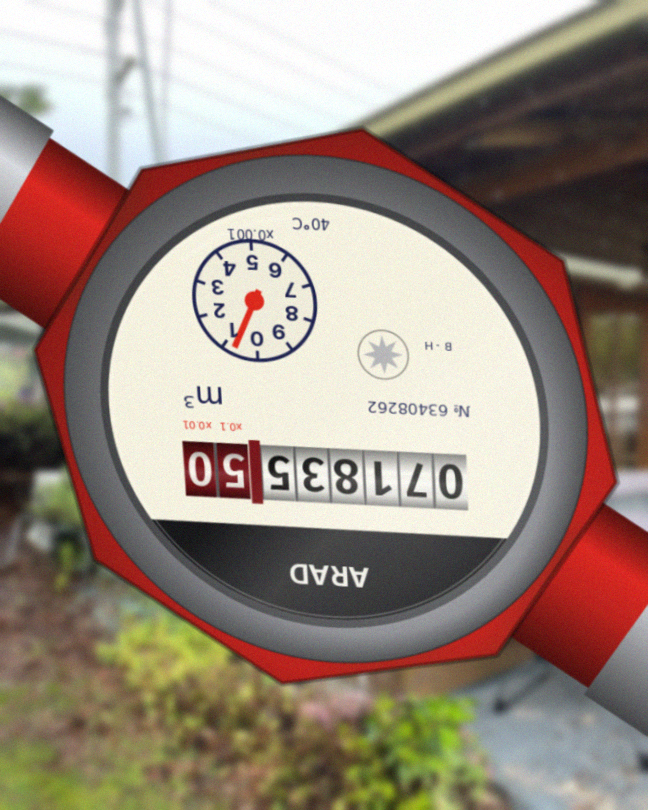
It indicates 71835.500m³
